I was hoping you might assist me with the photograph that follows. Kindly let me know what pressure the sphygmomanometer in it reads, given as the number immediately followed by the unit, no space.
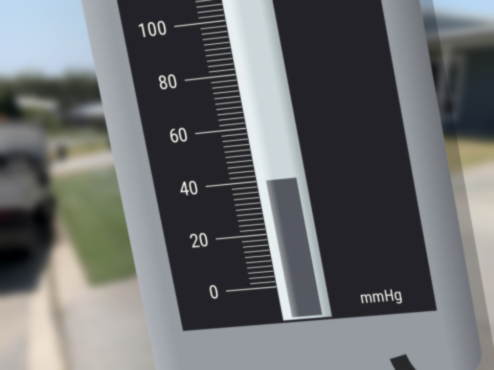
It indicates 40mmHg
